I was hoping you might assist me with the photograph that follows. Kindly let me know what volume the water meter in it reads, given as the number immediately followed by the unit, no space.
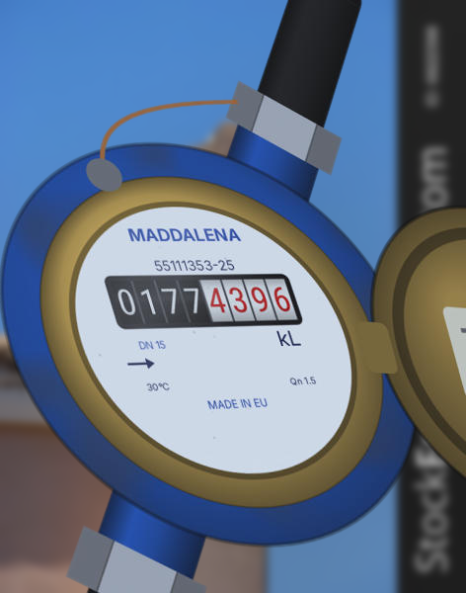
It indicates 177.4396kL
